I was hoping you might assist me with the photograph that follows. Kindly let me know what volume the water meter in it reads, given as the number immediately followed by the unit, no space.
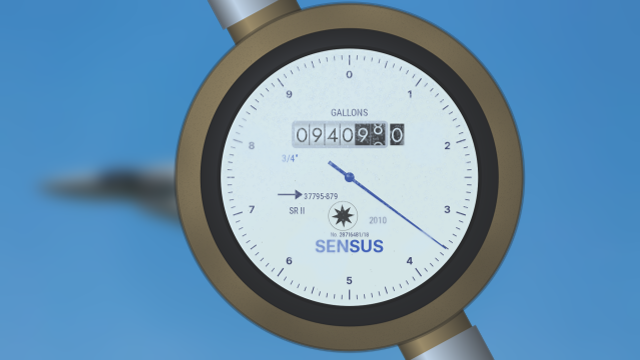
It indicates 940983.5gal
